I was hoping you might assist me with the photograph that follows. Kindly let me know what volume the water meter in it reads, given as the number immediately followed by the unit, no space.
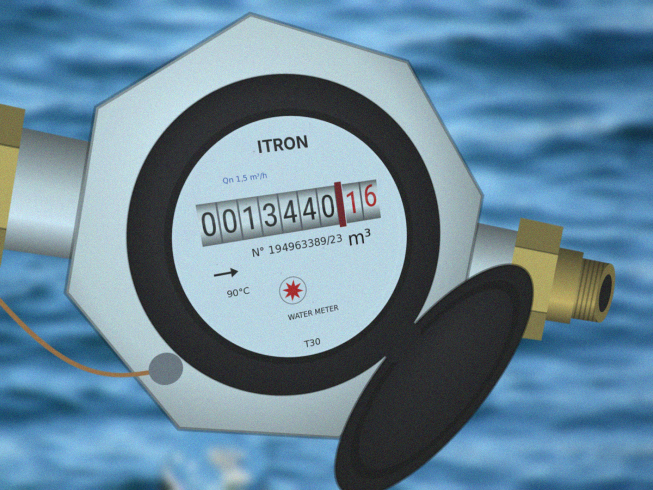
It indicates 13440.16m³
